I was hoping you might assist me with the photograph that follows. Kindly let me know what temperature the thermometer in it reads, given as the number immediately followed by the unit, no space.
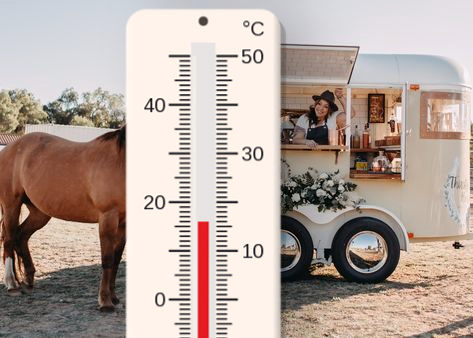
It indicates 16°C
